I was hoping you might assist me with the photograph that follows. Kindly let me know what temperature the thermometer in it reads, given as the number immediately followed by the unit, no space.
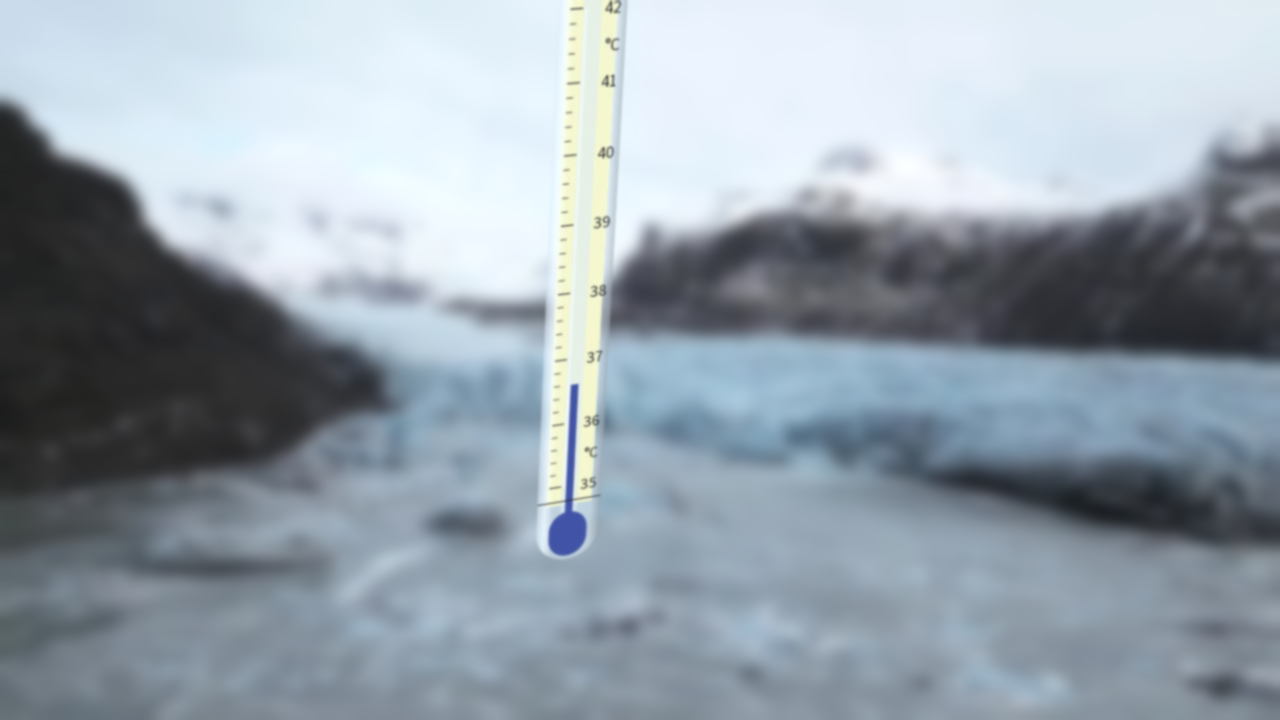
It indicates 36.6°C
